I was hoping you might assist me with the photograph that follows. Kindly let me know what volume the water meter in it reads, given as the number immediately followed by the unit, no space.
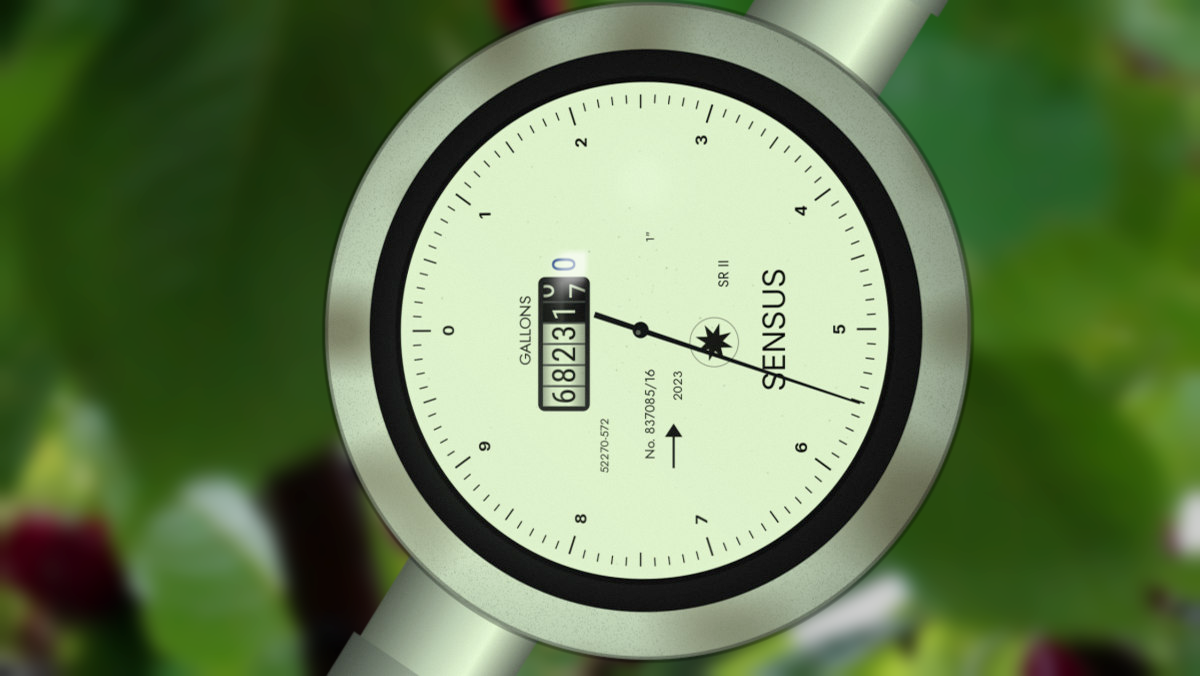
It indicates 6823165.5gal
